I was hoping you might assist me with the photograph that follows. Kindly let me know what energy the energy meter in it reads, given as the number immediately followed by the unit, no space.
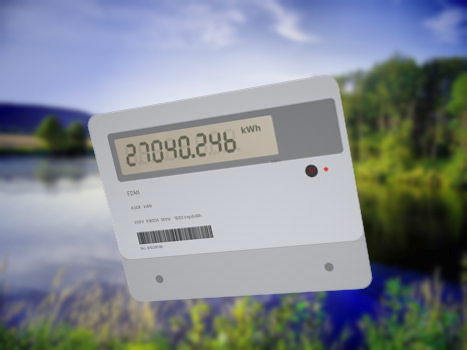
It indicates 27040.246kWh
